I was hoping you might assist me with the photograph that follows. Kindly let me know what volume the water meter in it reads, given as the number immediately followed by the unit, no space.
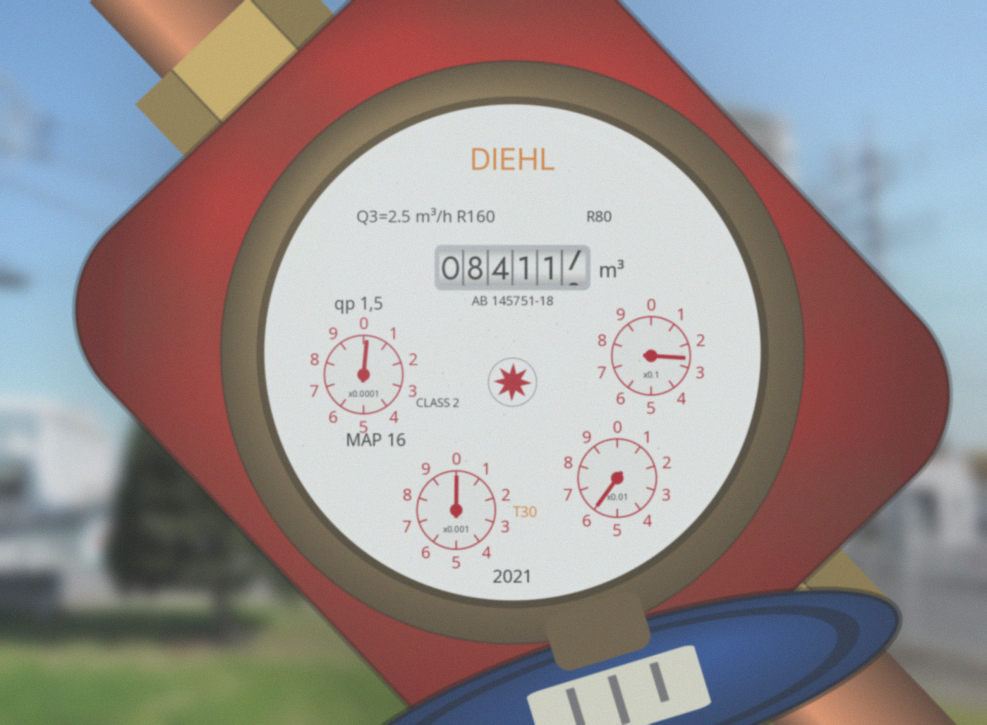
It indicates 84117.2600m³
